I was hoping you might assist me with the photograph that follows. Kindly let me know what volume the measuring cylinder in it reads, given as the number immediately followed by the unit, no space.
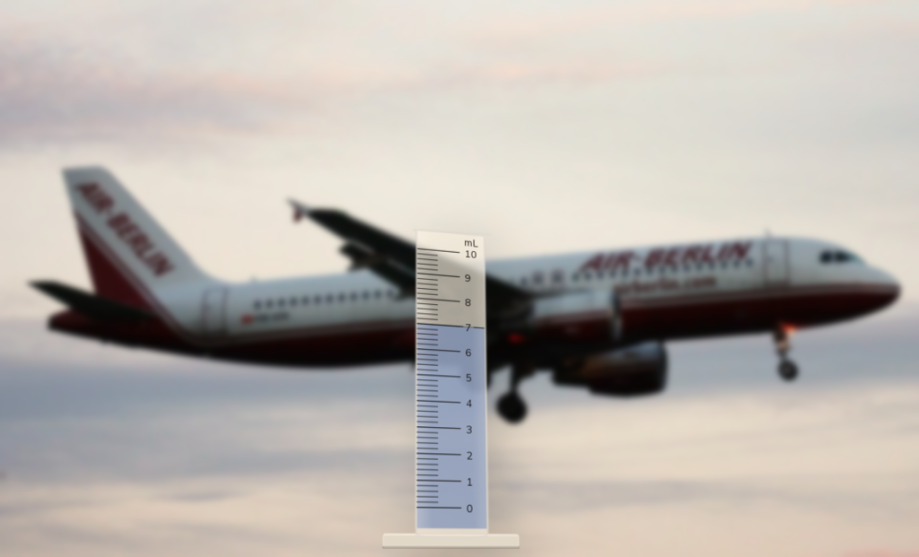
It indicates 7mL
